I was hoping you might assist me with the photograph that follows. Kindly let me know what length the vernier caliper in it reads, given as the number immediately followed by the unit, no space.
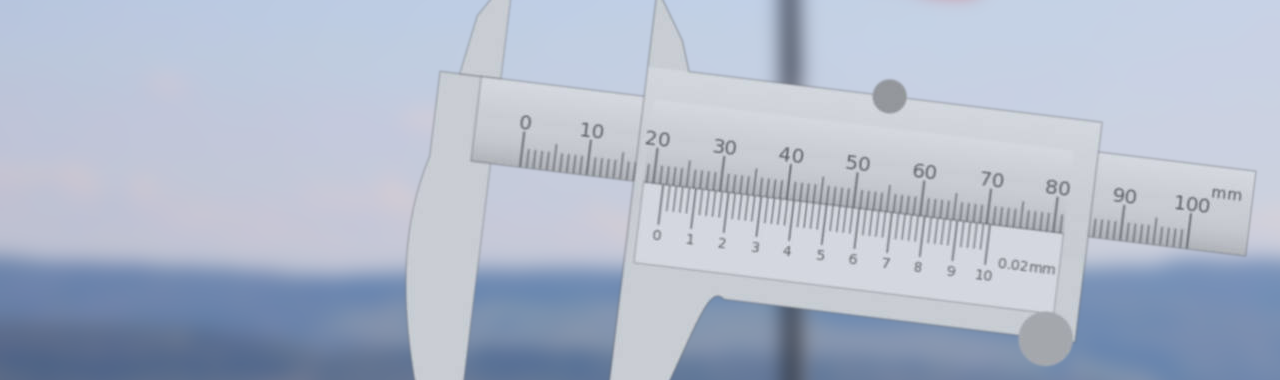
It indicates 21.5mm
